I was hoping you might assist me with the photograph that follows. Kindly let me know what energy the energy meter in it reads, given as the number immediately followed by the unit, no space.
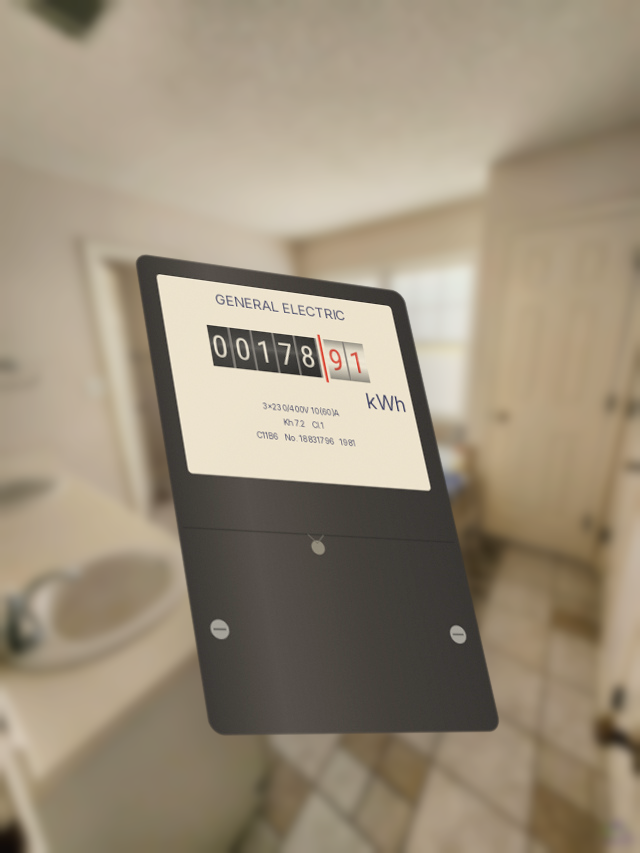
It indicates 178.91kWh
